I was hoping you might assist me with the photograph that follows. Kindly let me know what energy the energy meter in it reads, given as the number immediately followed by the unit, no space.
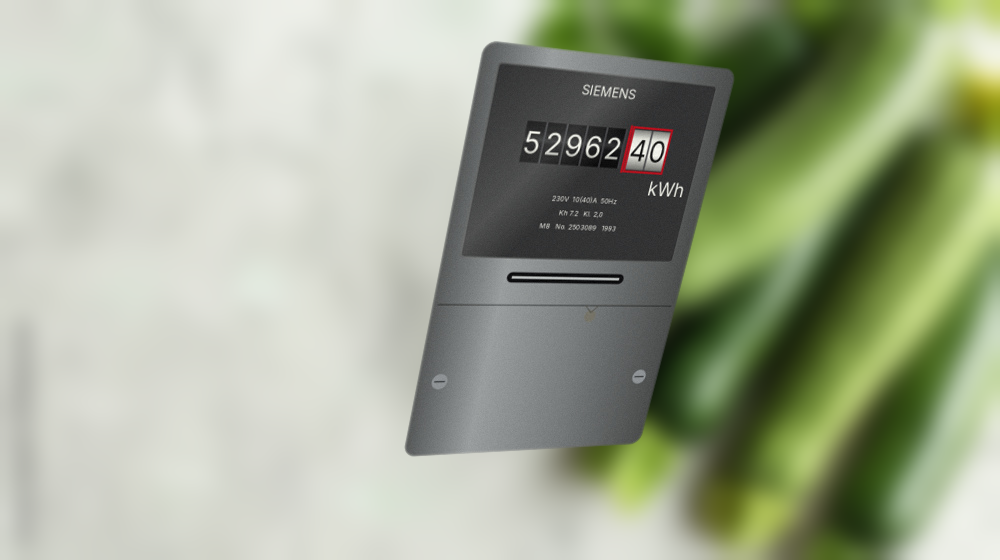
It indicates 52962.40kWh
